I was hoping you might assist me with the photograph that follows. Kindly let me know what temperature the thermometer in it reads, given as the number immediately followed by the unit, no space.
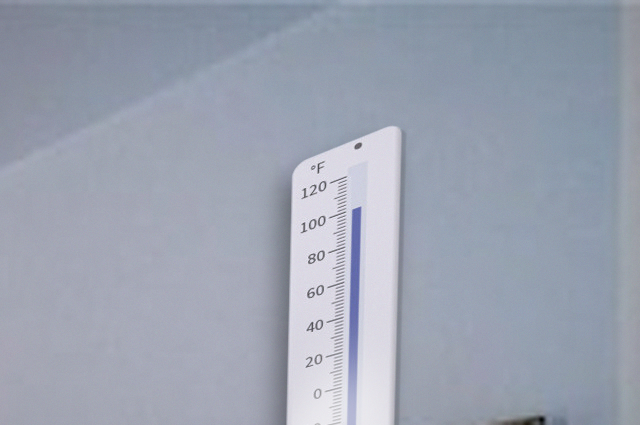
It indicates 100°F
